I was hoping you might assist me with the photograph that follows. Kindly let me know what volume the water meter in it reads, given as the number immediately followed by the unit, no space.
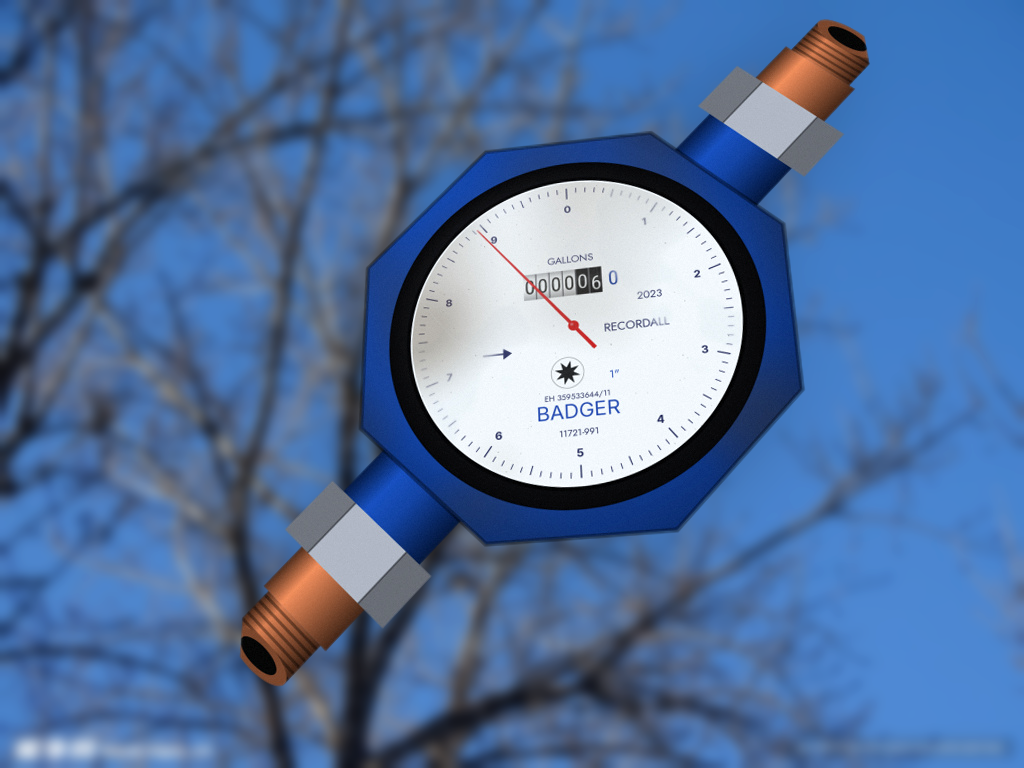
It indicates 58.9gal
